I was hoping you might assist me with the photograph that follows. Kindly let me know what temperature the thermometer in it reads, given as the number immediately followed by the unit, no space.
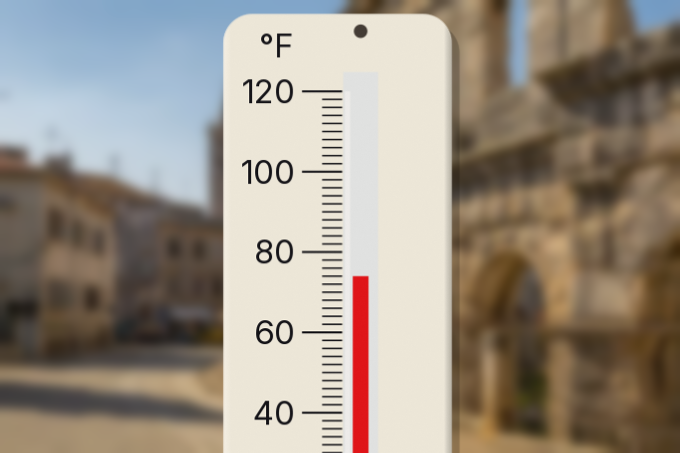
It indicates 74°F
